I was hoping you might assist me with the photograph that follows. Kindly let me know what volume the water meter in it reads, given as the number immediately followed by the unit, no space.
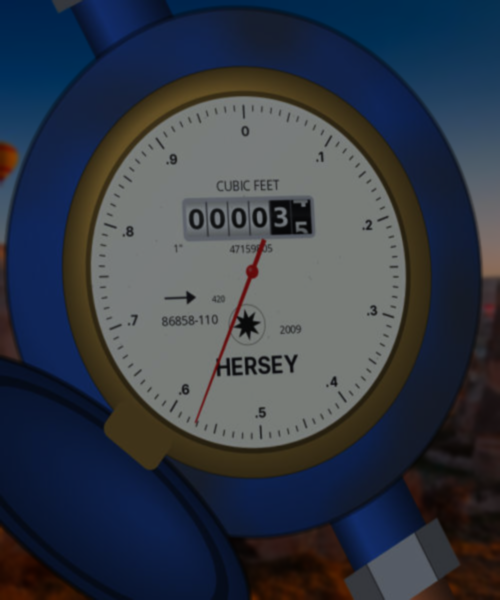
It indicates 34.57ft³
